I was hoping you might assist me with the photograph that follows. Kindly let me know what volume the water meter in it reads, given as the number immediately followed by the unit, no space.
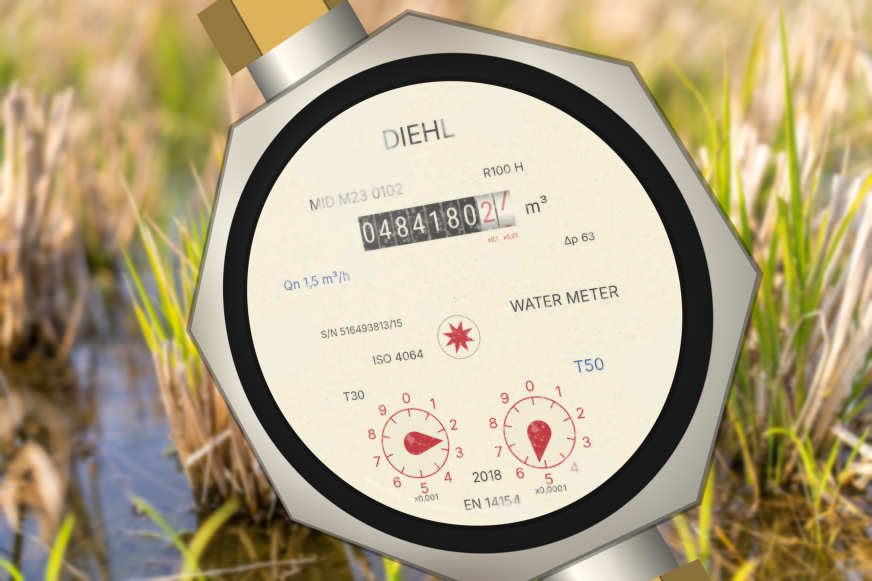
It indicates 484180.2725m³
